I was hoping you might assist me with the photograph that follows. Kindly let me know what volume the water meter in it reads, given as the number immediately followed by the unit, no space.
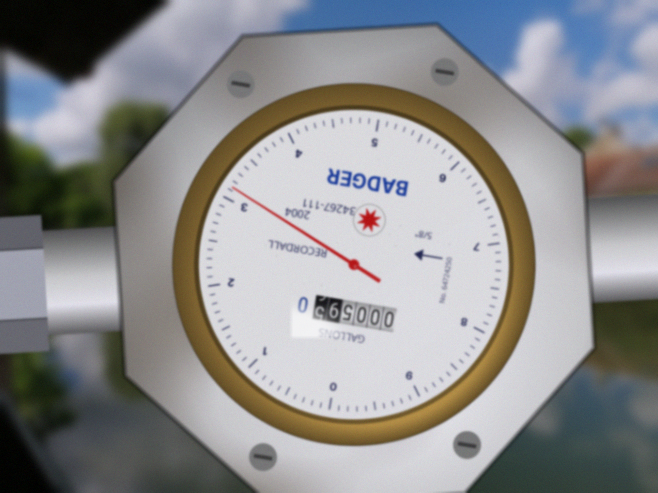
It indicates 5953.1gal
